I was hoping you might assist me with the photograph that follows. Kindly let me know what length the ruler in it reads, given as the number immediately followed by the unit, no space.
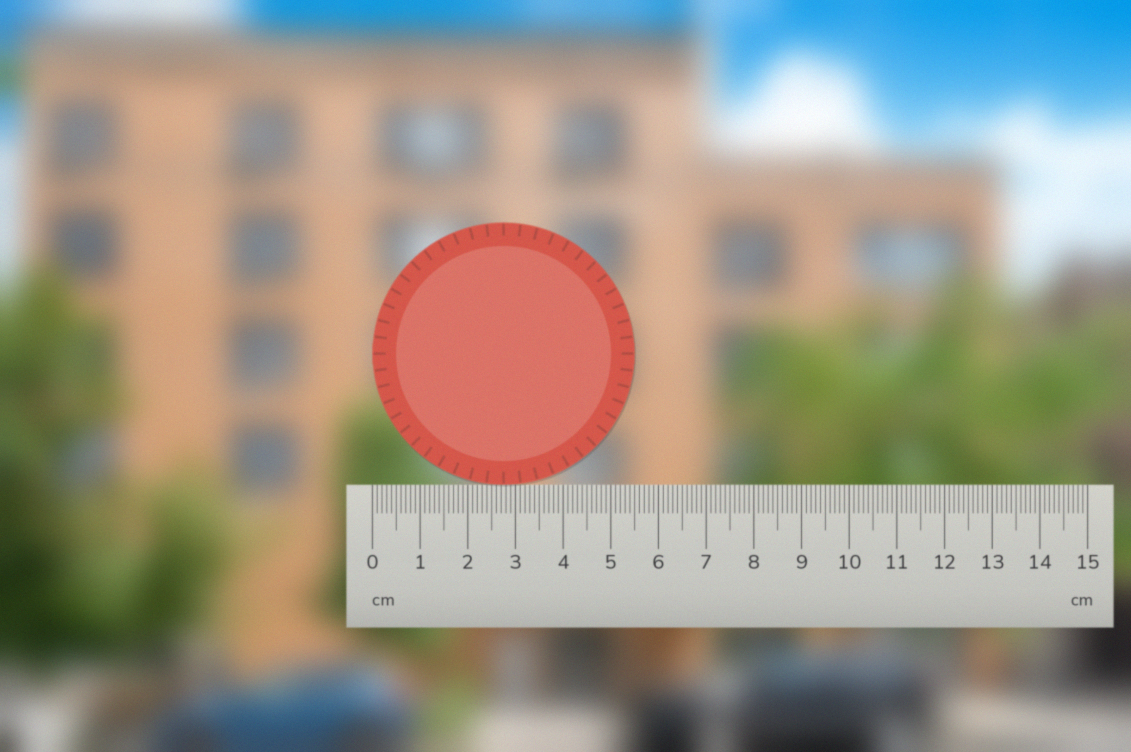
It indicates 5.5cm
